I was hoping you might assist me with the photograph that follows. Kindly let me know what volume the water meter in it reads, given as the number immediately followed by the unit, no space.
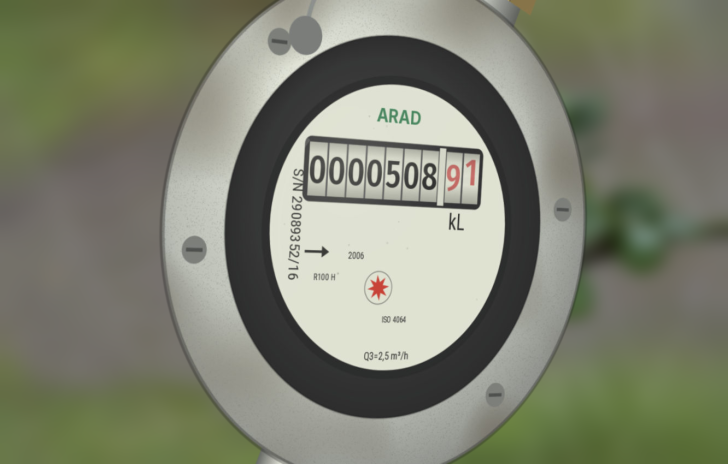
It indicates 508.91kL
